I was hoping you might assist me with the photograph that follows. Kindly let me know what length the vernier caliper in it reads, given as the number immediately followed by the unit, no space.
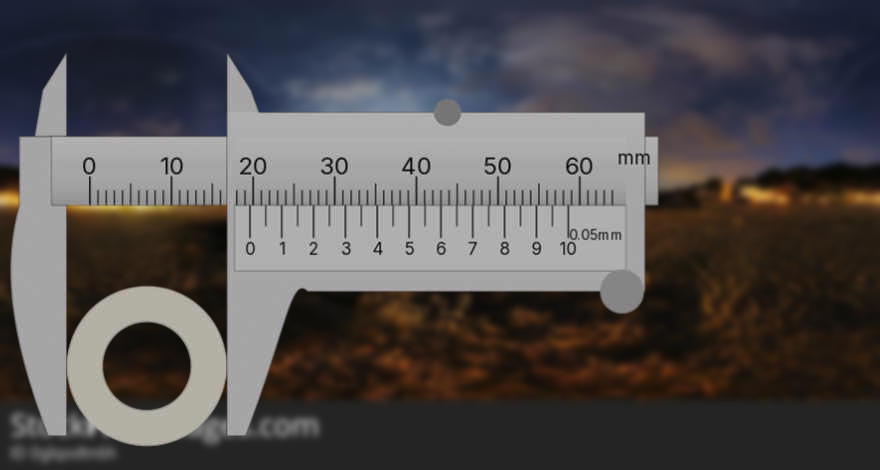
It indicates 19.6mm
